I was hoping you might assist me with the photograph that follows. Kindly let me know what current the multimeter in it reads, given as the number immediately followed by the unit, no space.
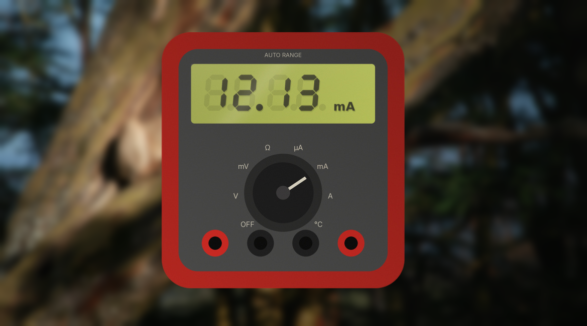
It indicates 12.13mA
